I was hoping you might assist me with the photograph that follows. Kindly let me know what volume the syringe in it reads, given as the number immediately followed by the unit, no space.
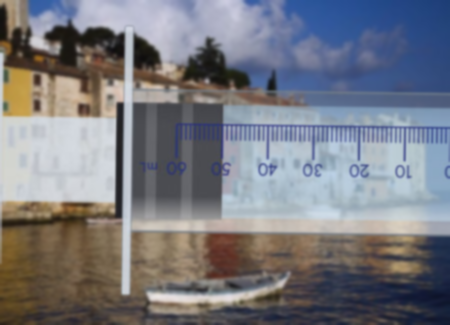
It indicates 50mL
